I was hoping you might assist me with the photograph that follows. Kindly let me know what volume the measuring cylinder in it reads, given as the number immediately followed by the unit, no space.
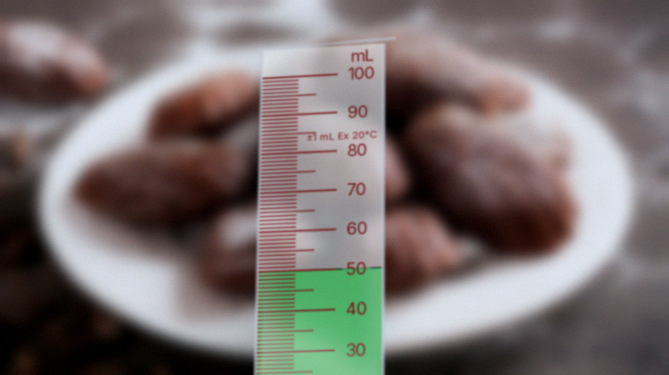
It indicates 50mL
